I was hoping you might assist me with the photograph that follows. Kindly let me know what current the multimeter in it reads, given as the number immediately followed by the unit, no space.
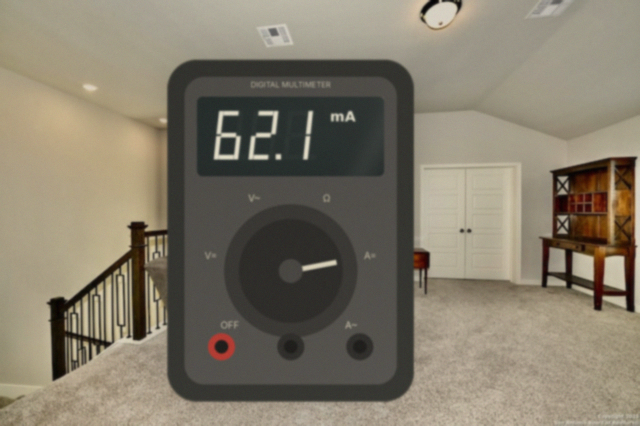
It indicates 62.1mA
